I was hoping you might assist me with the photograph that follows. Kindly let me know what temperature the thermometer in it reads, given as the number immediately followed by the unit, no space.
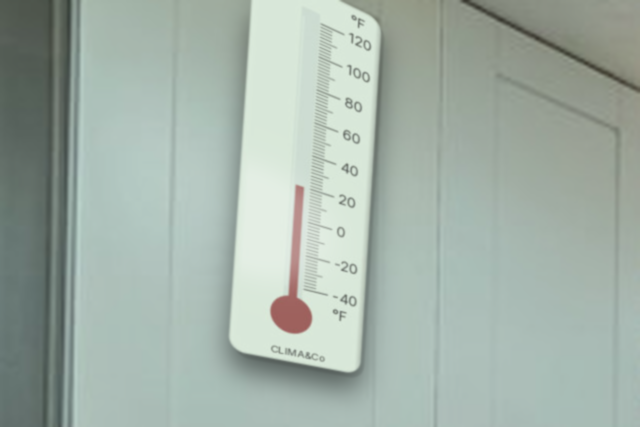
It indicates 20°F
